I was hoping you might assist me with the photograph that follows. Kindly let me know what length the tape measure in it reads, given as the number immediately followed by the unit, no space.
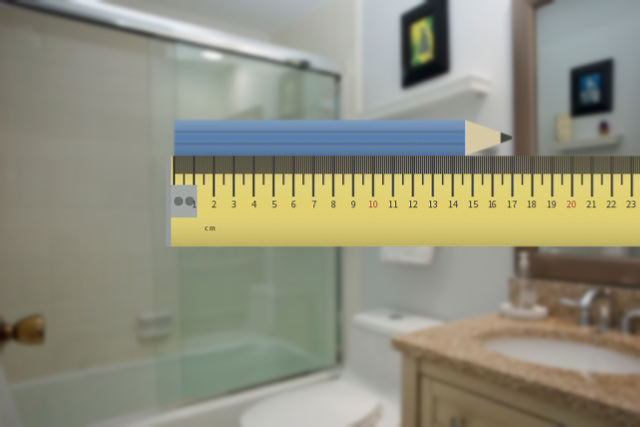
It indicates 17cm
